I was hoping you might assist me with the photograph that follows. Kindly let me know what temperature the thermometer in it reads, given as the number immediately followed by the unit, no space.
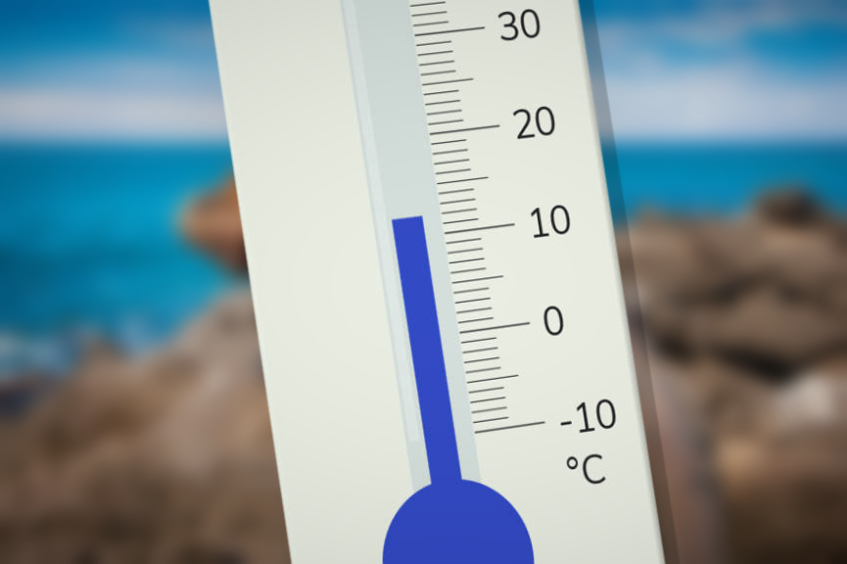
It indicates 12°C
